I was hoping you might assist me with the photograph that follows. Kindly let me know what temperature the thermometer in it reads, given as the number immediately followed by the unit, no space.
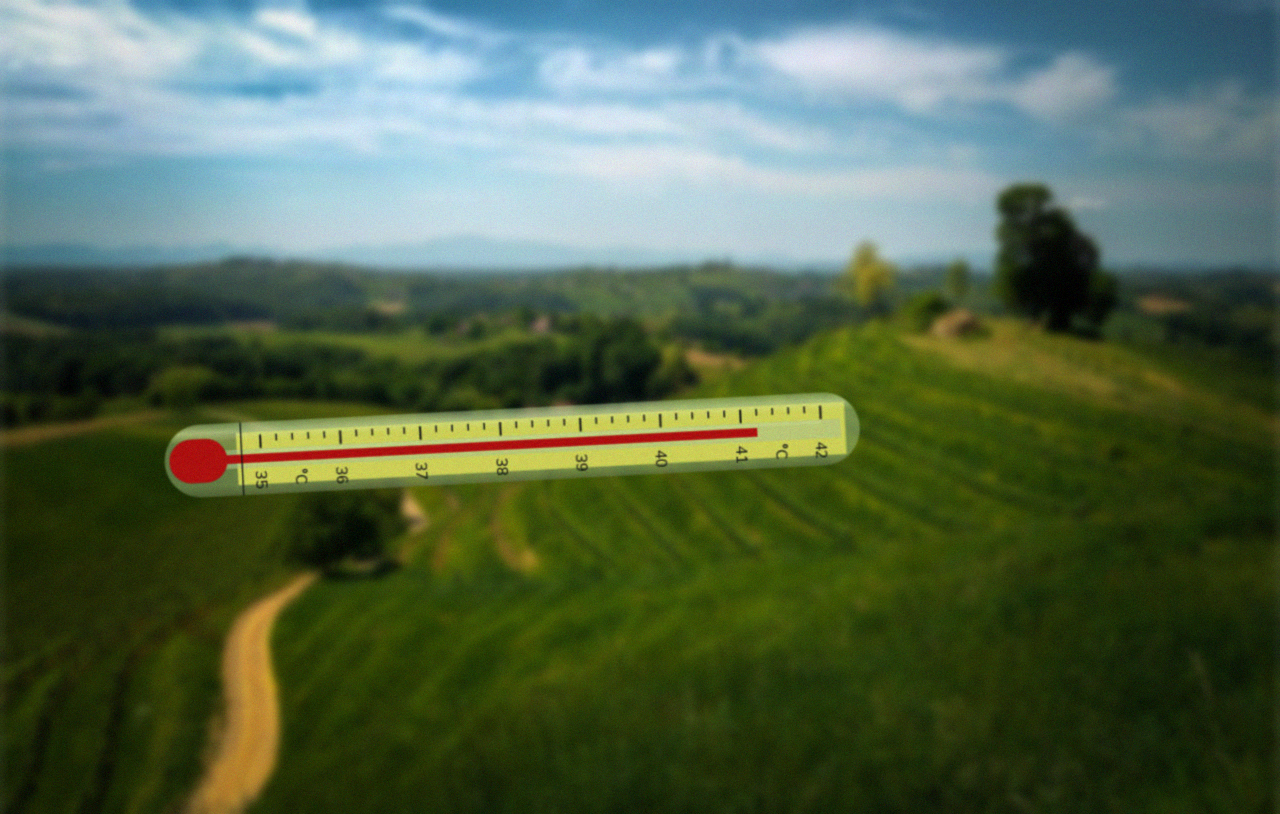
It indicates 41.2°C
